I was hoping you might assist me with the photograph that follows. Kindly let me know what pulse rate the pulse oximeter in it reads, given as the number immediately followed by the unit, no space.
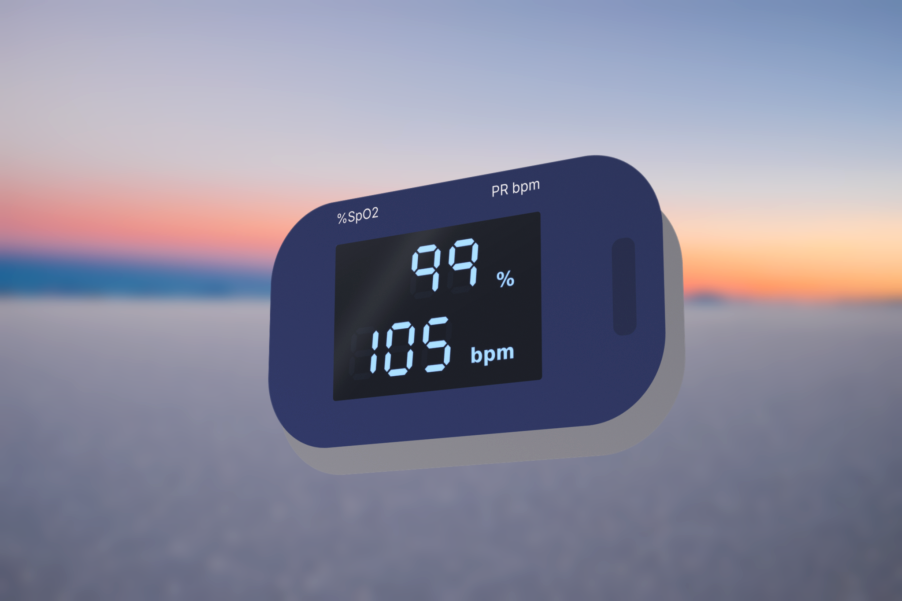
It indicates 105bpm
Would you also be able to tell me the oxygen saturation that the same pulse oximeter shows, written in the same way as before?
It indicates 99%
